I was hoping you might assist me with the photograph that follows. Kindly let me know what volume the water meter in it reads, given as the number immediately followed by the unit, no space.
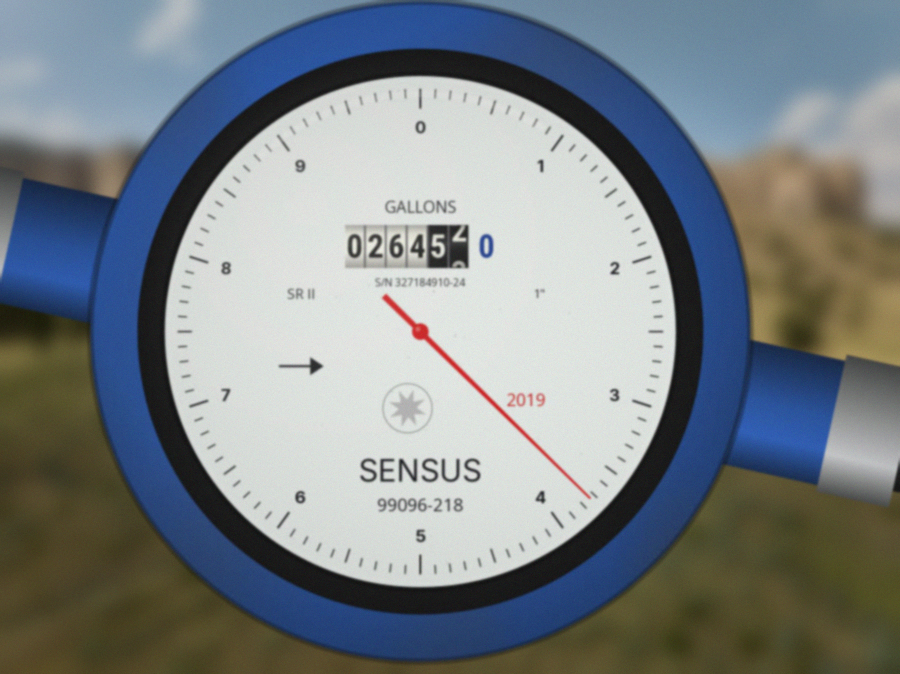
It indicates 264523.7gal
